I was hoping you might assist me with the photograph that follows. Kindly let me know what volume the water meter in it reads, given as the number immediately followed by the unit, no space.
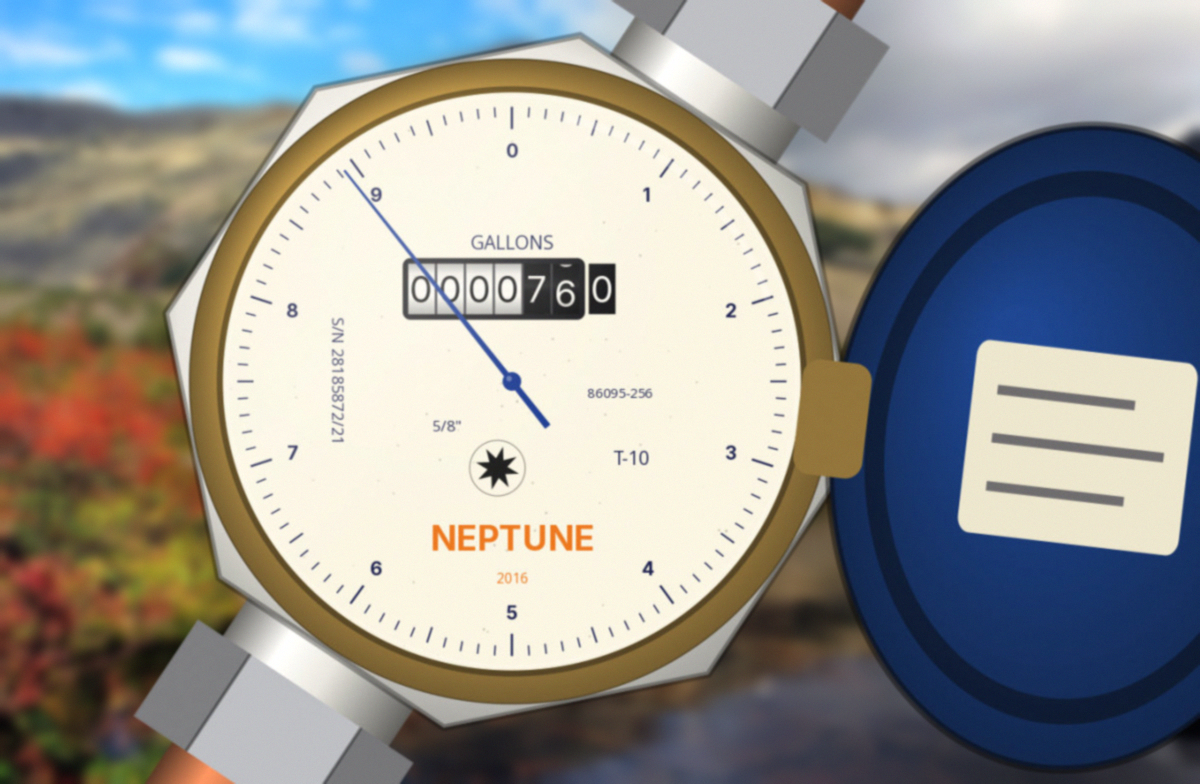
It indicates 758.9gal
